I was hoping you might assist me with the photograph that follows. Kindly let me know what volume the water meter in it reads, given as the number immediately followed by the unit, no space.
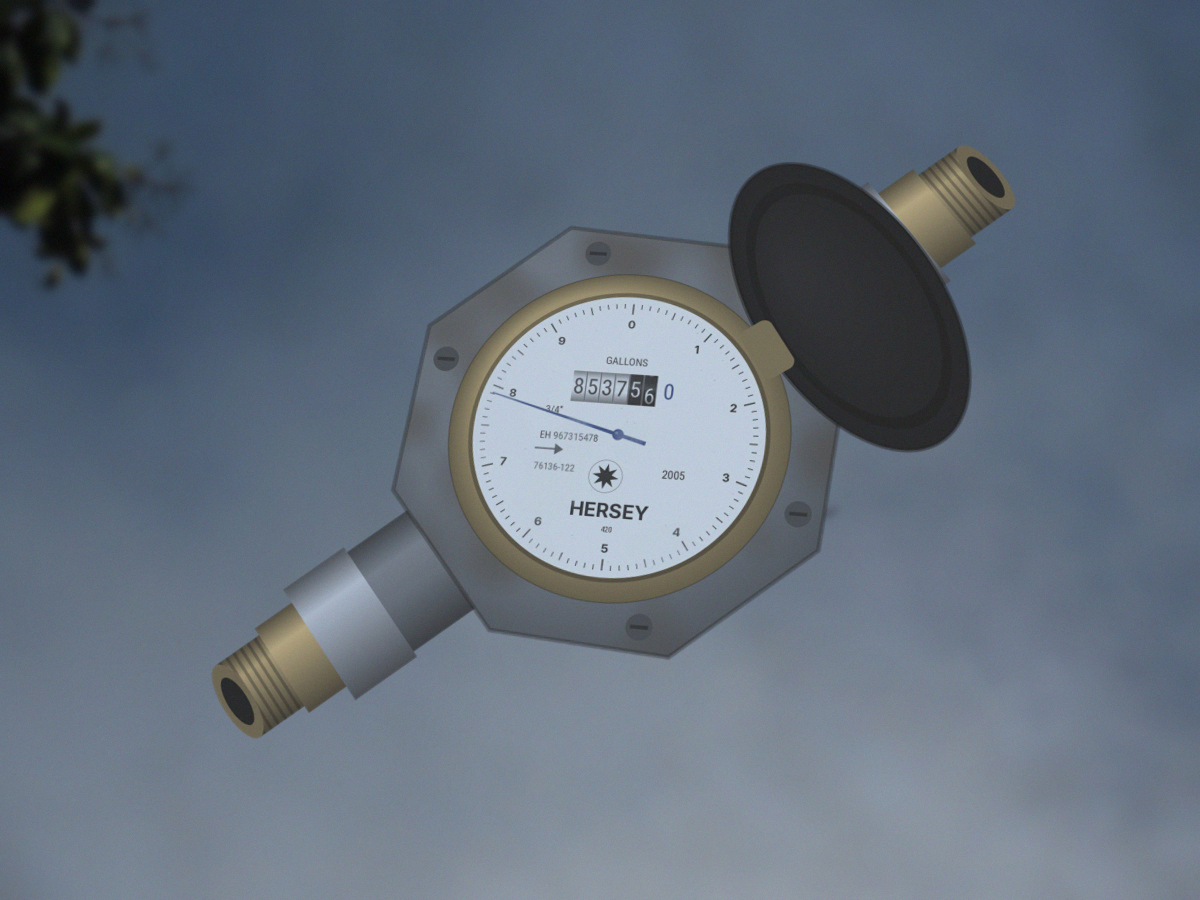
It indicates 8537557.9gal
